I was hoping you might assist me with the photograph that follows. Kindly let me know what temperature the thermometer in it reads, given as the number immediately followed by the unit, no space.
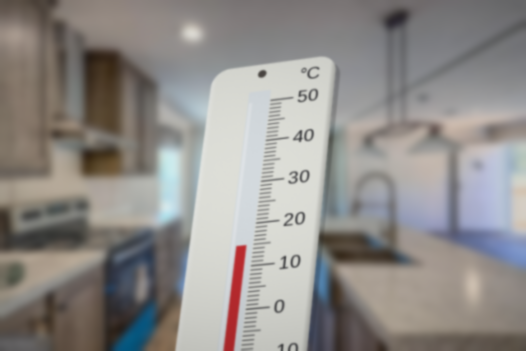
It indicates 15°C
